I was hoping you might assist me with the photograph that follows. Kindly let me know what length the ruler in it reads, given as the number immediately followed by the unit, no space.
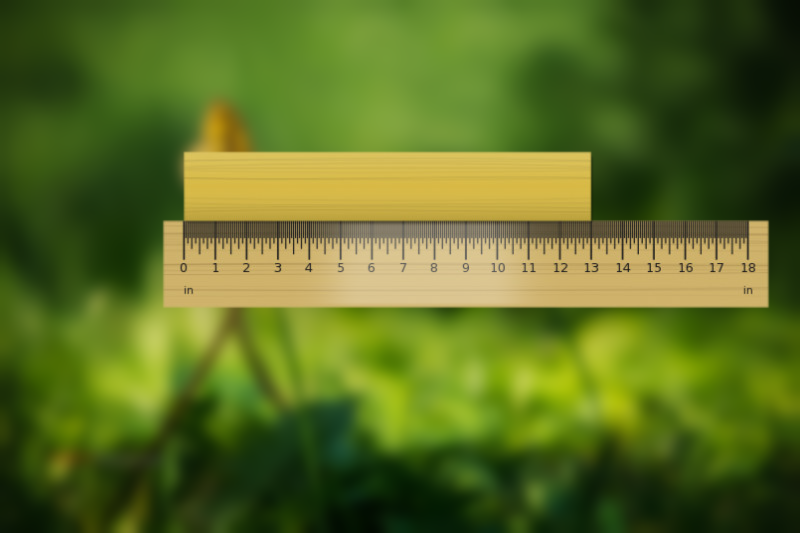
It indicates 13in
